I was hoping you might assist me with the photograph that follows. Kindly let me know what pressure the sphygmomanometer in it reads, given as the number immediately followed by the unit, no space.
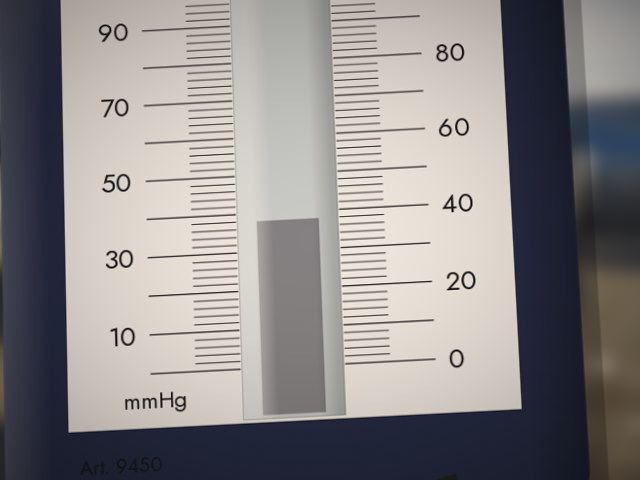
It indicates 38mmHg
